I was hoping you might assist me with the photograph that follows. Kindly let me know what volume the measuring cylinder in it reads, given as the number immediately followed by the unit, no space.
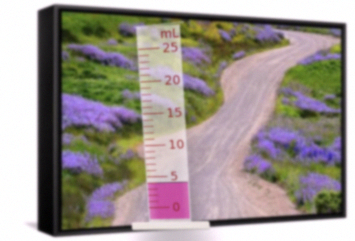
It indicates 4mL
